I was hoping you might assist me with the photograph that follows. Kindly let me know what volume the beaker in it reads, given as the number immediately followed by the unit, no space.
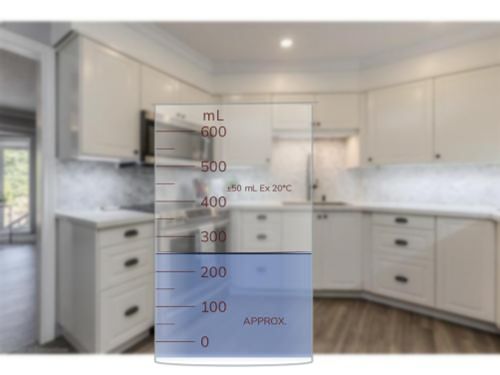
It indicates 250mL
